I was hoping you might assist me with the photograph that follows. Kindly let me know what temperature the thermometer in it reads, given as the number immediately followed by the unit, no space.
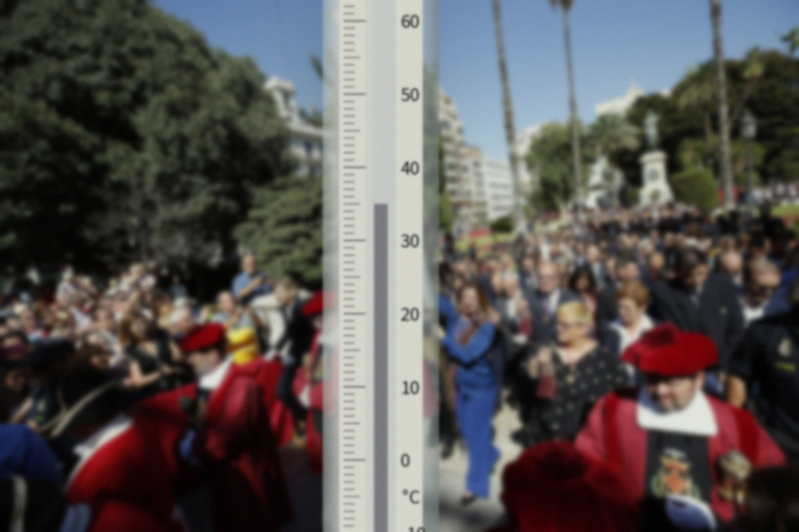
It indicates 35°C
